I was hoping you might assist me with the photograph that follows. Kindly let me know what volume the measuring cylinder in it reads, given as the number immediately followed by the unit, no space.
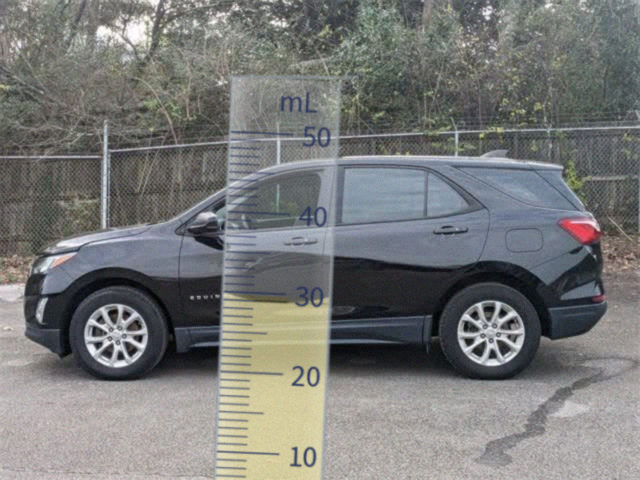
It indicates 29mL
